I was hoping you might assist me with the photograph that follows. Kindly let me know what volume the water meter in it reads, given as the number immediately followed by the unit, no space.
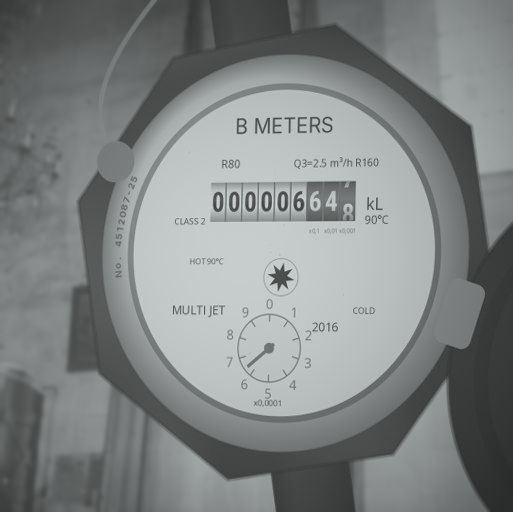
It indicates 6.6476kL
